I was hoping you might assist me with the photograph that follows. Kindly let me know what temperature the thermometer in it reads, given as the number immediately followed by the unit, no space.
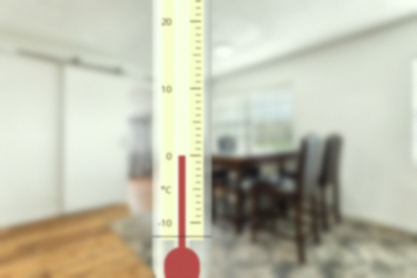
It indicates 0°C
